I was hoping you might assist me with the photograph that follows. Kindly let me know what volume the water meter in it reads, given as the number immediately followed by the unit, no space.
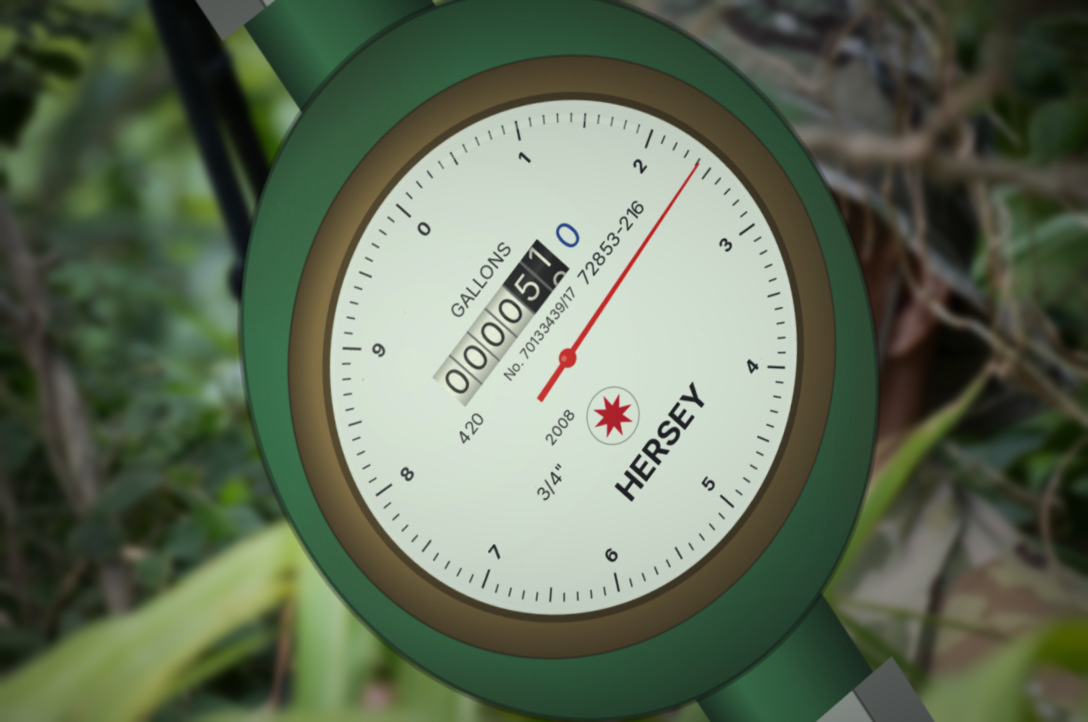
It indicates 512.4gal
